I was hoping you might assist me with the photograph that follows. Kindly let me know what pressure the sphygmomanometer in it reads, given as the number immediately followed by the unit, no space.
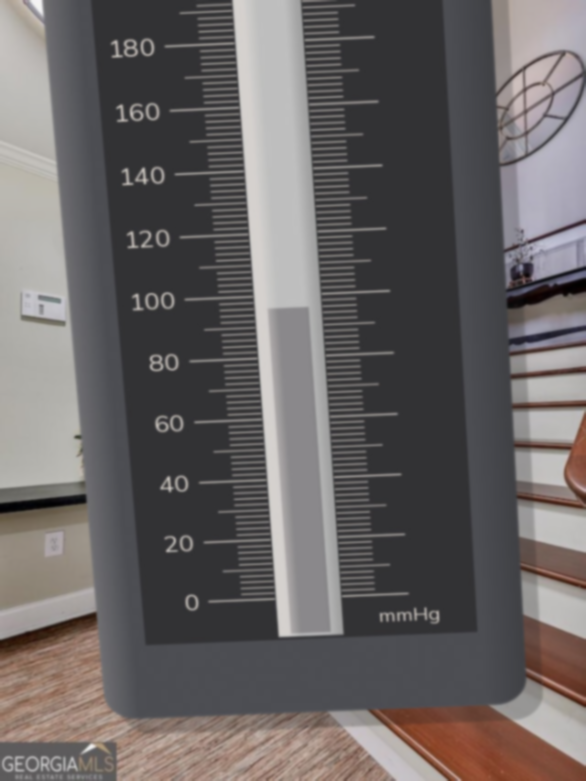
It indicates 96mmHg
